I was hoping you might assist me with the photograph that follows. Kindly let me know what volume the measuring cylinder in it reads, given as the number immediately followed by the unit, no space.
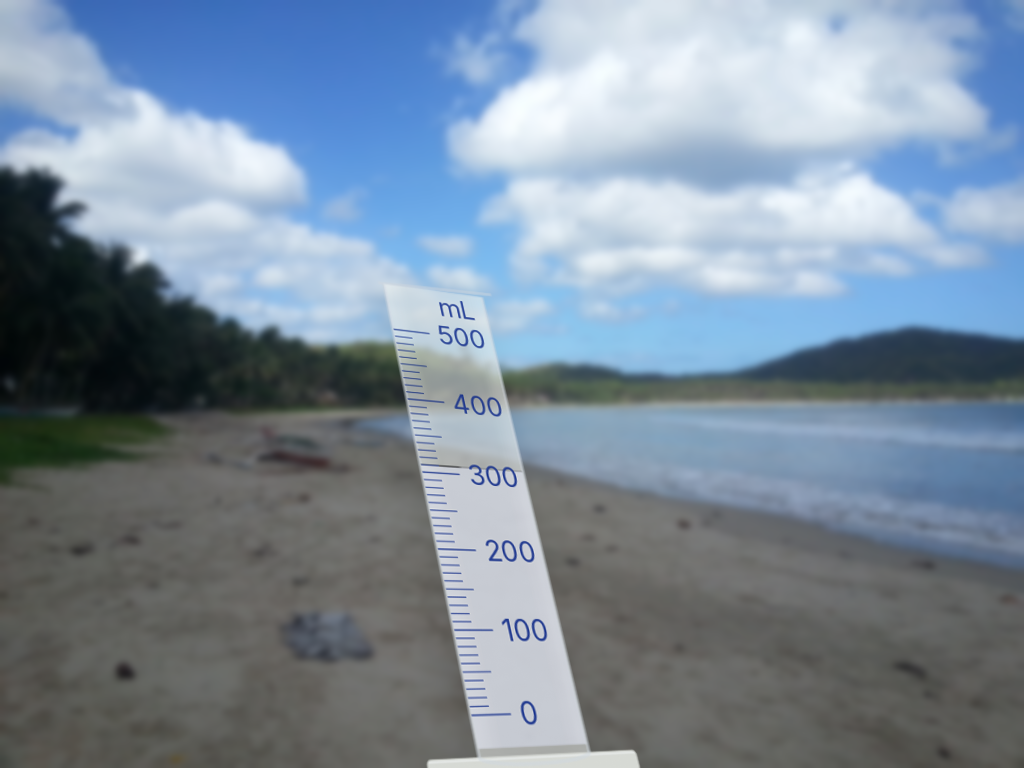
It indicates 310mL
